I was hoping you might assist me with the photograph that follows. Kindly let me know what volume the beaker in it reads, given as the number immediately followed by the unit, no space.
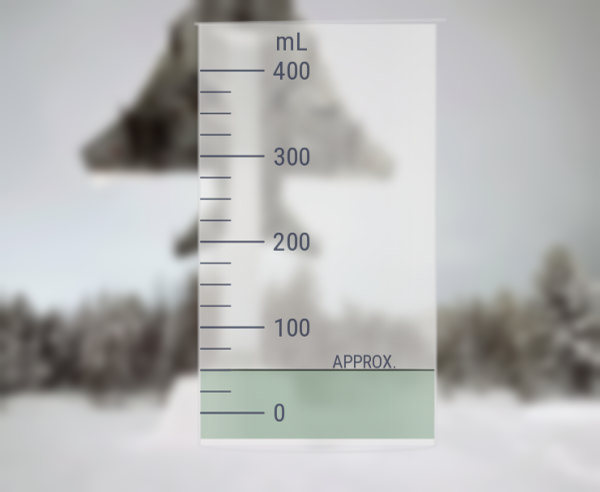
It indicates 50mL
